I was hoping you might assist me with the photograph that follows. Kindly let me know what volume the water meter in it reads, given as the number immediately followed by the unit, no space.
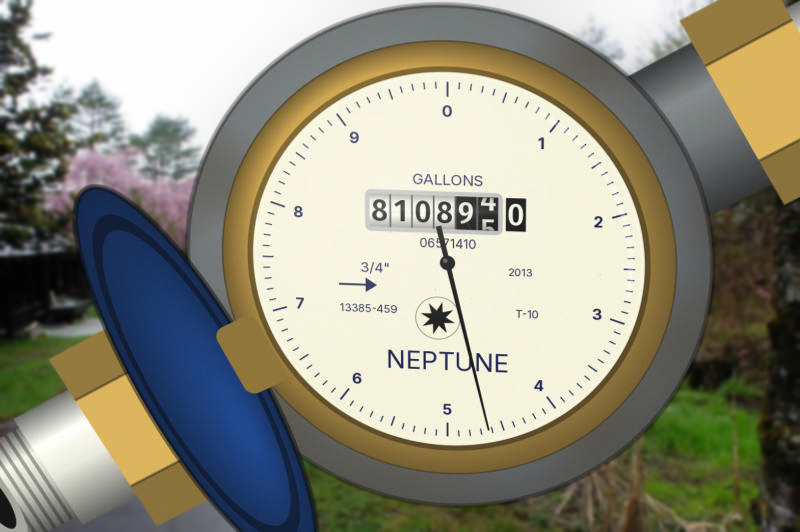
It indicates 8108944.6gal
